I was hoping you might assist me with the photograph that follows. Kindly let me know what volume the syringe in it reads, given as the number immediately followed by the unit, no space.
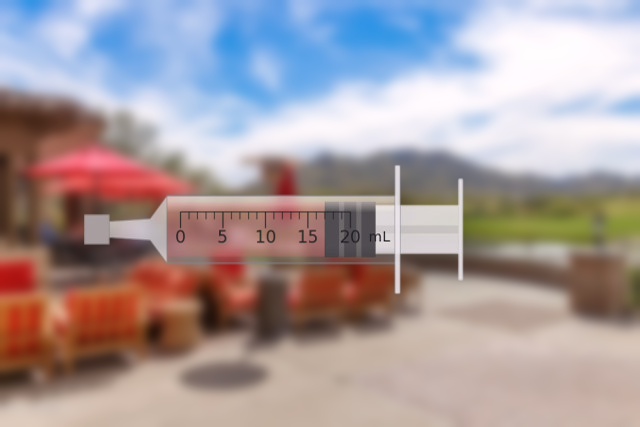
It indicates 17mL
